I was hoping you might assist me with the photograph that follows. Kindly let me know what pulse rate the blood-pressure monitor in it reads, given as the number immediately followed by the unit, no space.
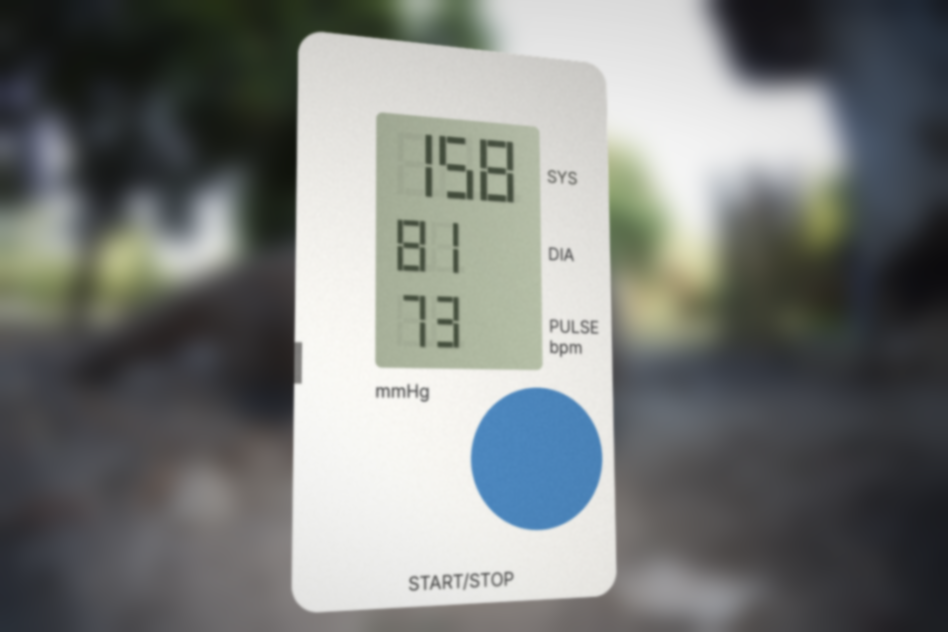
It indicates 73bpm
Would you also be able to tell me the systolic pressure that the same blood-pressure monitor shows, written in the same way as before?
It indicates 158mmHg
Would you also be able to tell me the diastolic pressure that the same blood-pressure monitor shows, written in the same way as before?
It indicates 81mmHg
